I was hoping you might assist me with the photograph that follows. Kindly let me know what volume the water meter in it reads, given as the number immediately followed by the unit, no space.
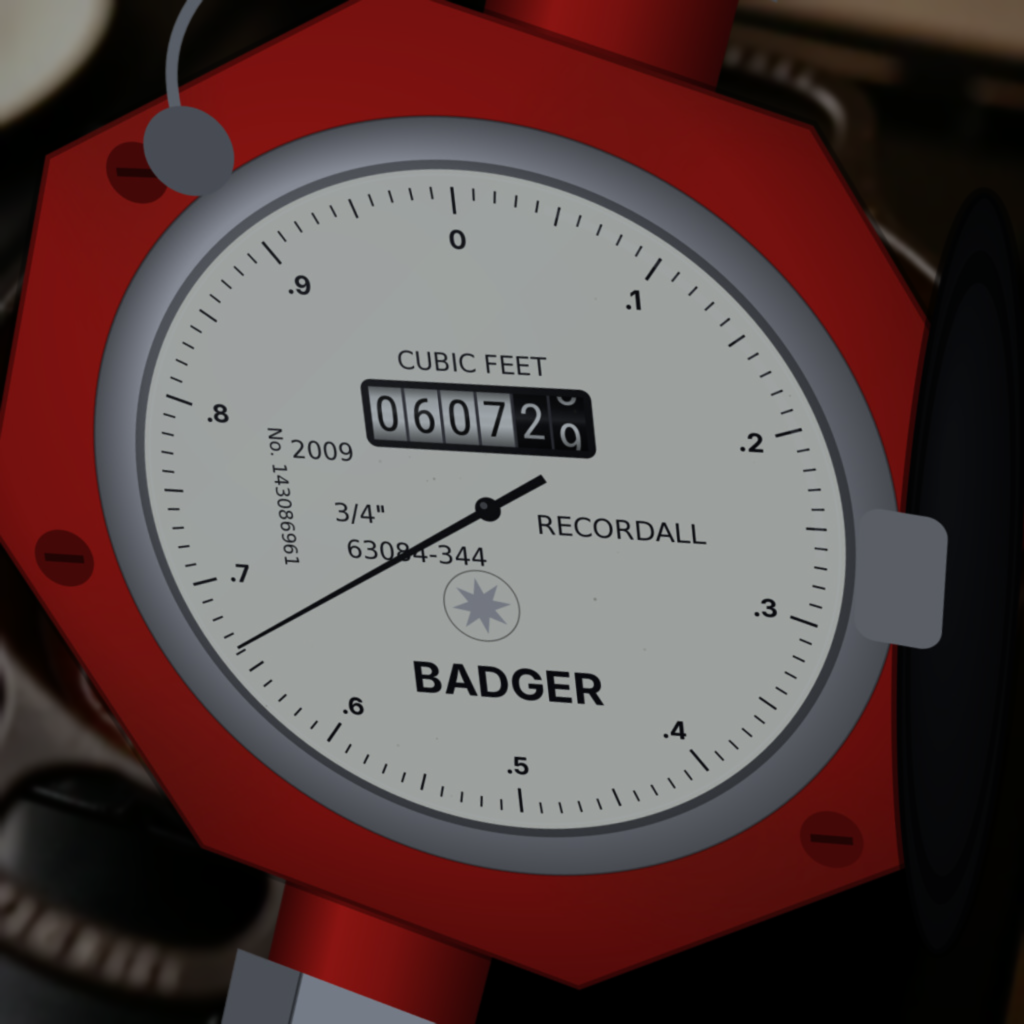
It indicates 60728.66ft³
